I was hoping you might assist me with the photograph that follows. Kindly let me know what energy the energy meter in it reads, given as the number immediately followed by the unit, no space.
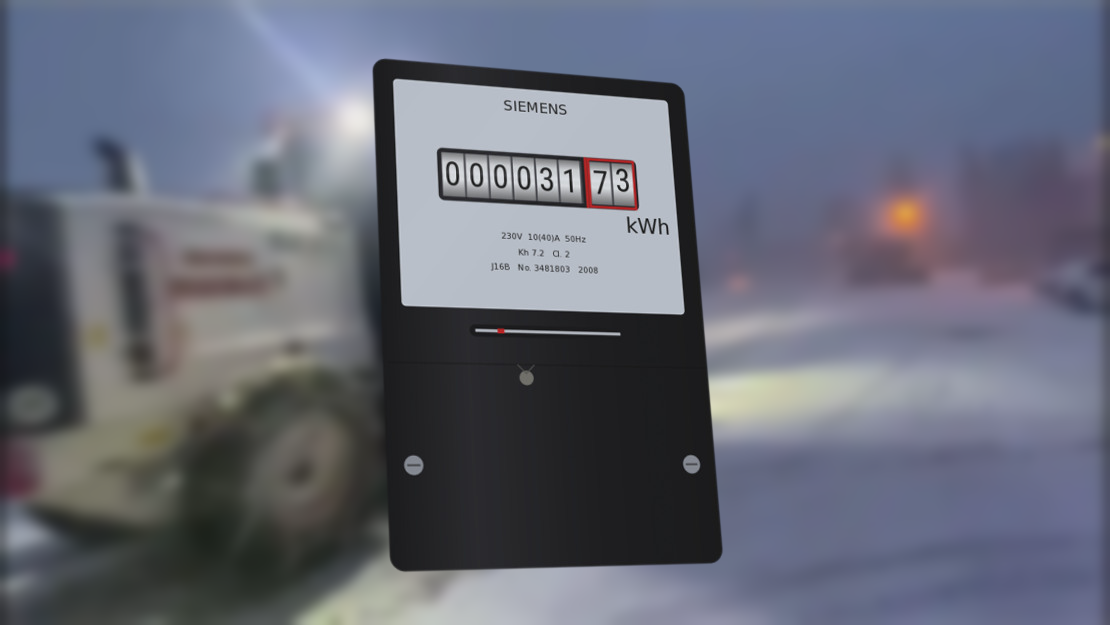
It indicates 31.73kWh
